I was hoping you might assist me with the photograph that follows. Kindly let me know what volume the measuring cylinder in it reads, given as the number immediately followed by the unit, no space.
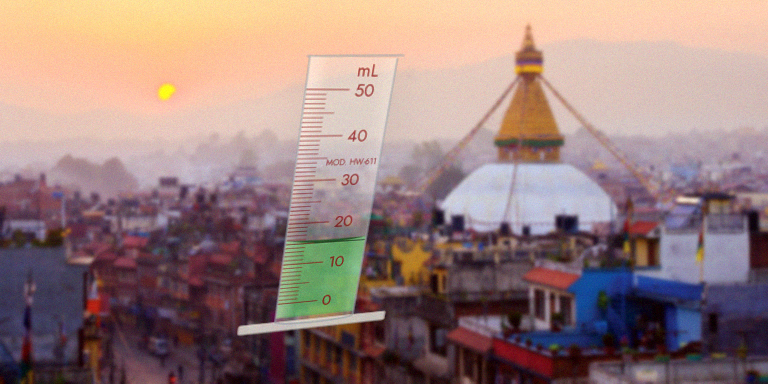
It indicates 15mL
